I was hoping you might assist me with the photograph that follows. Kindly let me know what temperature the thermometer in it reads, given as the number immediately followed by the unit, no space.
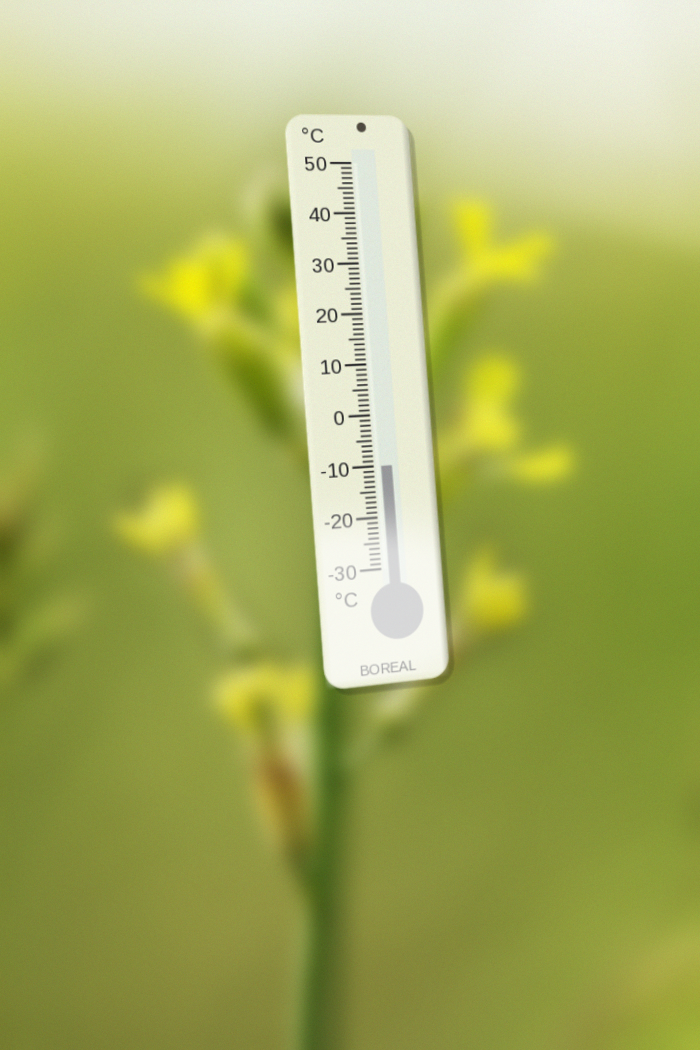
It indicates -10°C
